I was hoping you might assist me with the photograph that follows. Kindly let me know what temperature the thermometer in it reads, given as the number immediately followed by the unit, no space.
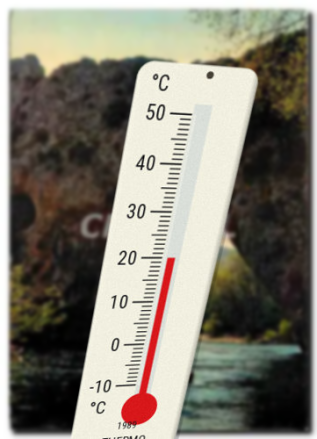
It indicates 20°C
